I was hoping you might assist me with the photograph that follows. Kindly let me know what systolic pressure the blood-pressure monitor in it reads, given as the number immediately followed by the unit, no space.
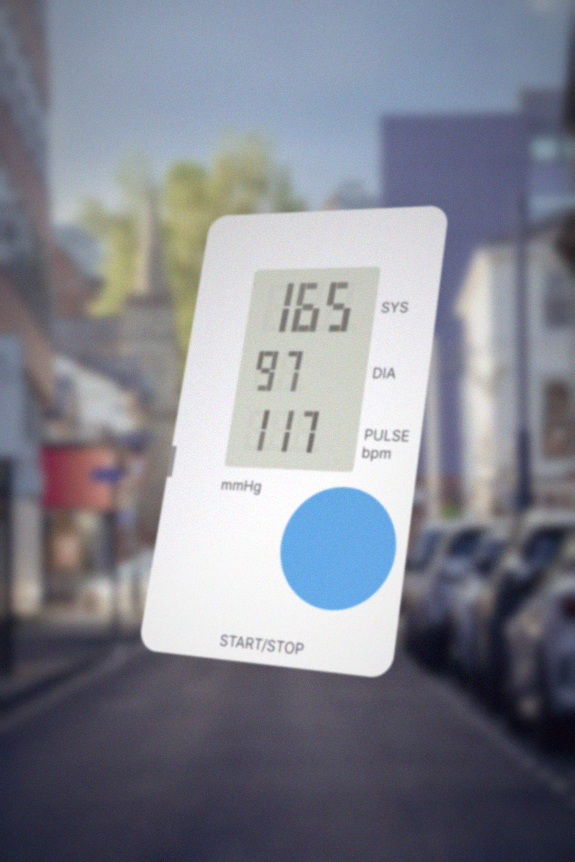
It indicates 165mmHg
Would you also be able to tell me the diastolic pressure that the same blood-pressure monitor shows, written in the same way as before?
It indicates 97mmHg
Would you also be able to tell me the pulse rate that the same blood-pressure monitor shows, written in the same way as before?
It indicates 117bpm
